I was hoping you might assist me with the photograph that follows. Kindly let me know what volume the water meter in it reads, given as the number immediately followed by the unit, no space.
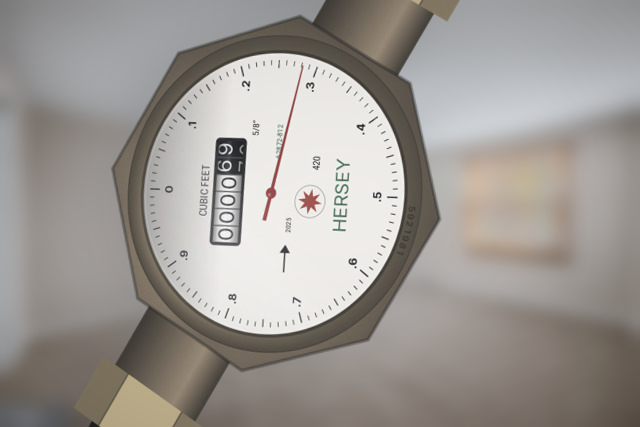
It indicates 69.28ft³
